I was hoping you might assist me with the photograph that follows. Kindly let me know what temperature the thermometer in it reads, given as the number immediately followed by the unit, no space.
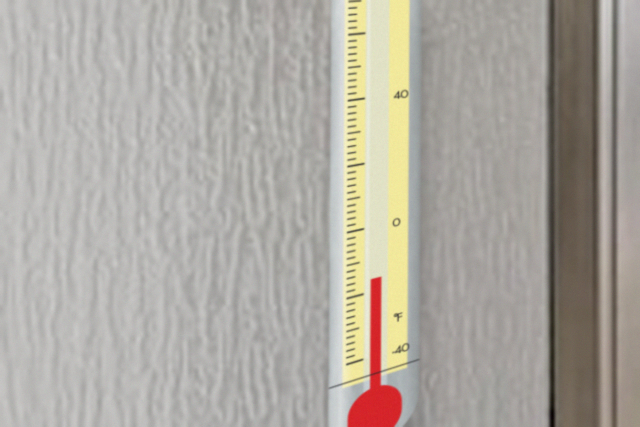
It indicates -16°F
